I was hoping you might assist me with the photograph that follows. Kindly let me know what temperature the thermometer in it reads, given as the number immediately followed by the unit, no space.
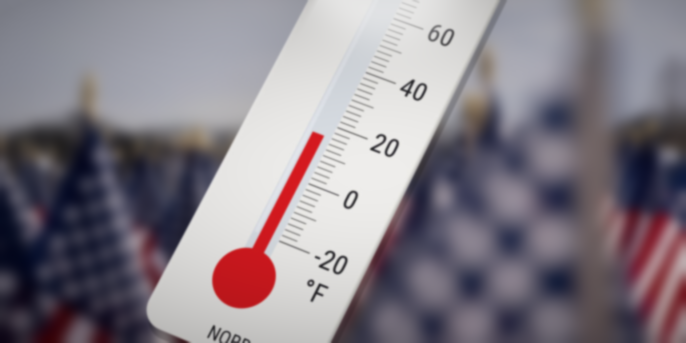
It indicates 16°F
